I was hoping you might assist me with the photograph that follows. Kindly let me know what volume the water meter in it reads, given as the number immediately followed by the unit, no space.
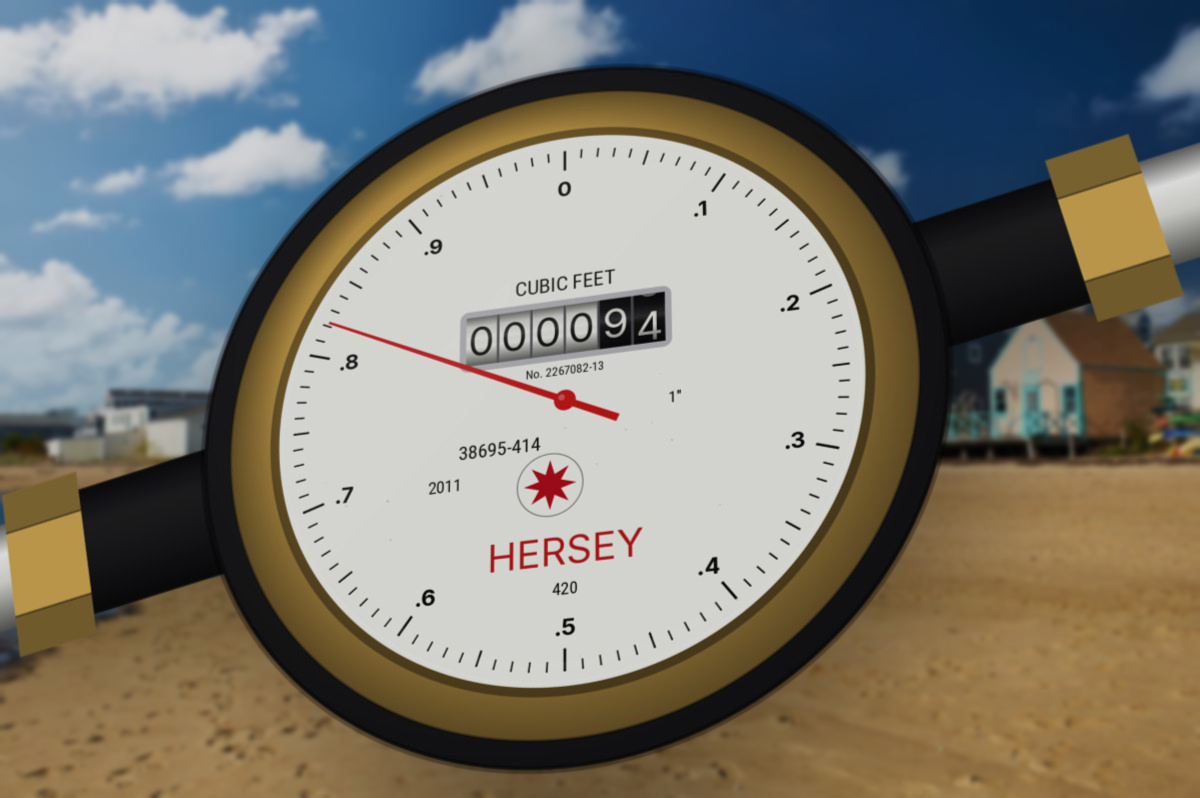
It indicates 93.82ft³
